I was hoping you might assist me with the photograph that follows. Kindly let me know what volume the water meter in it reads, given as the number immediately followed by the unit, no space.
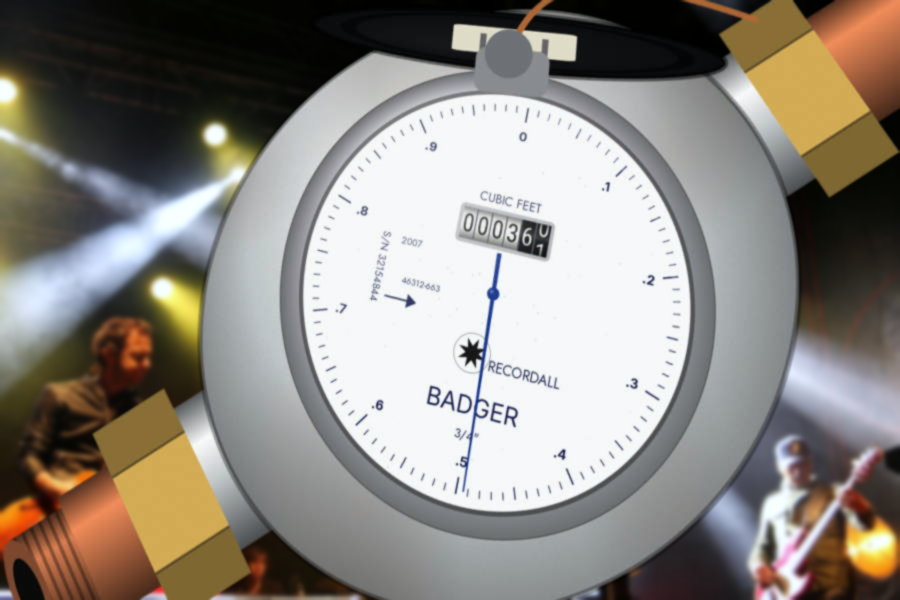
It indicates 360.49ft³
